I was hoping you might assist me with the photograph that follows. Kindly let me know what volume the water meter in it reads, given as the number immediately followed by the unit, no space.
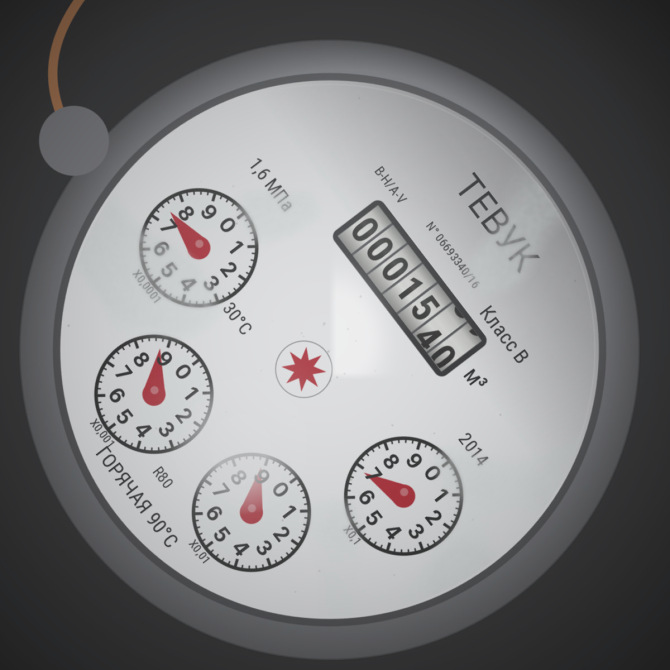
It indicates 1539.6887m³
